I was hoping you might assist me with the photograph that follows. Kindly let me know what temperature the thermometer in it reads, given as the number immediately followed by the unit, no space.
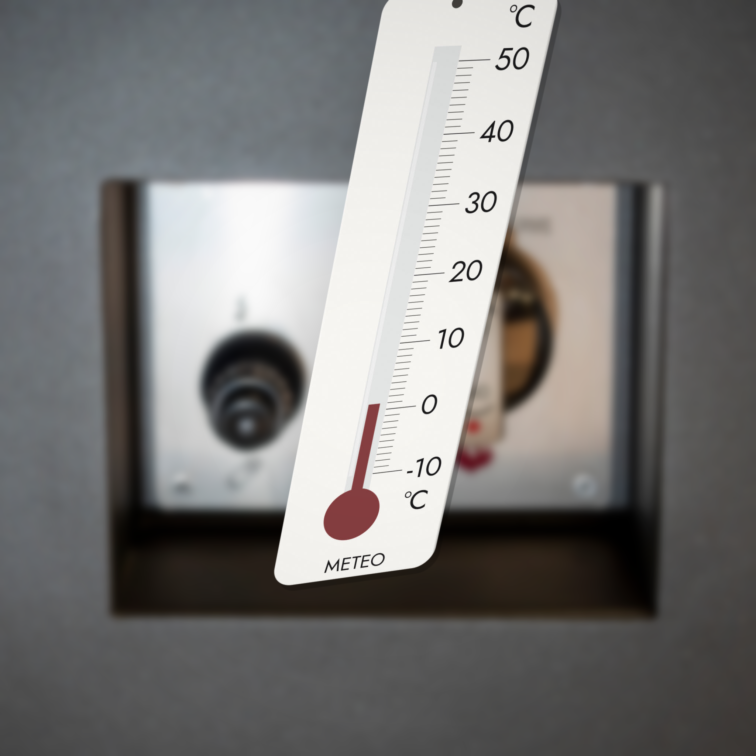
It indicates 1°C
